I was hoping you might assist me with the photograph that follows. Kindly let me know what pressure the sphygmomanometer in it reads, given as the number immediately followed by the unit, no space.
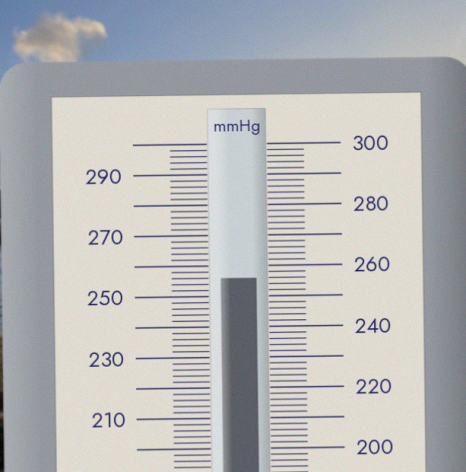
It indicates 256mmHg
